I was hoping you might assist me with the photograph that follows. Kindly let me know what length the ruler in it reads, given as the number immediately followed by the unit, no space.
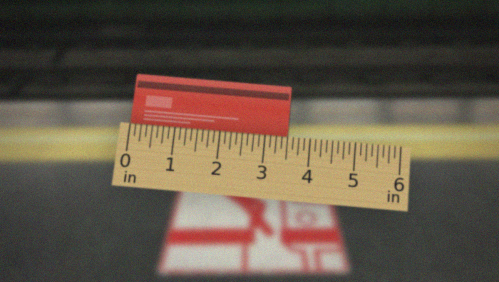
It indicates 3.5in
